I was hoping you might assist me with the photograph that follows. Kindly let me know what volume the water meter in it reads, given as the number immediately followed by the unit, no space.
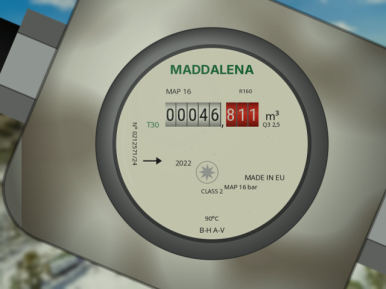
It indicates 46.811m³
